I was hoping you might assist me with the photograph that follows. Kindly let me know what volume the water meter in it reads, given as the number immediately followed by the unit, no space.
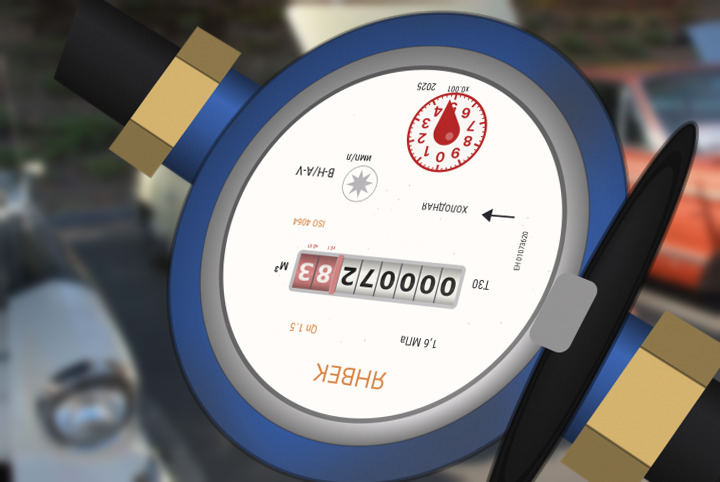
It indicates 72.834m³
